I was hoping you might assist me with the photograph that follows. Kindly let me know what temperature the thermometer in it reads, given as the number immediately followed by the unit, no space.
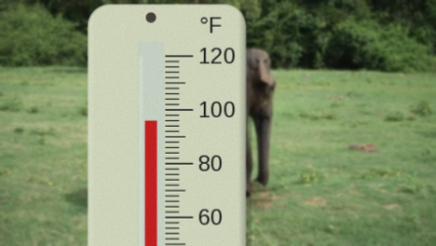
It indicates 96°F
